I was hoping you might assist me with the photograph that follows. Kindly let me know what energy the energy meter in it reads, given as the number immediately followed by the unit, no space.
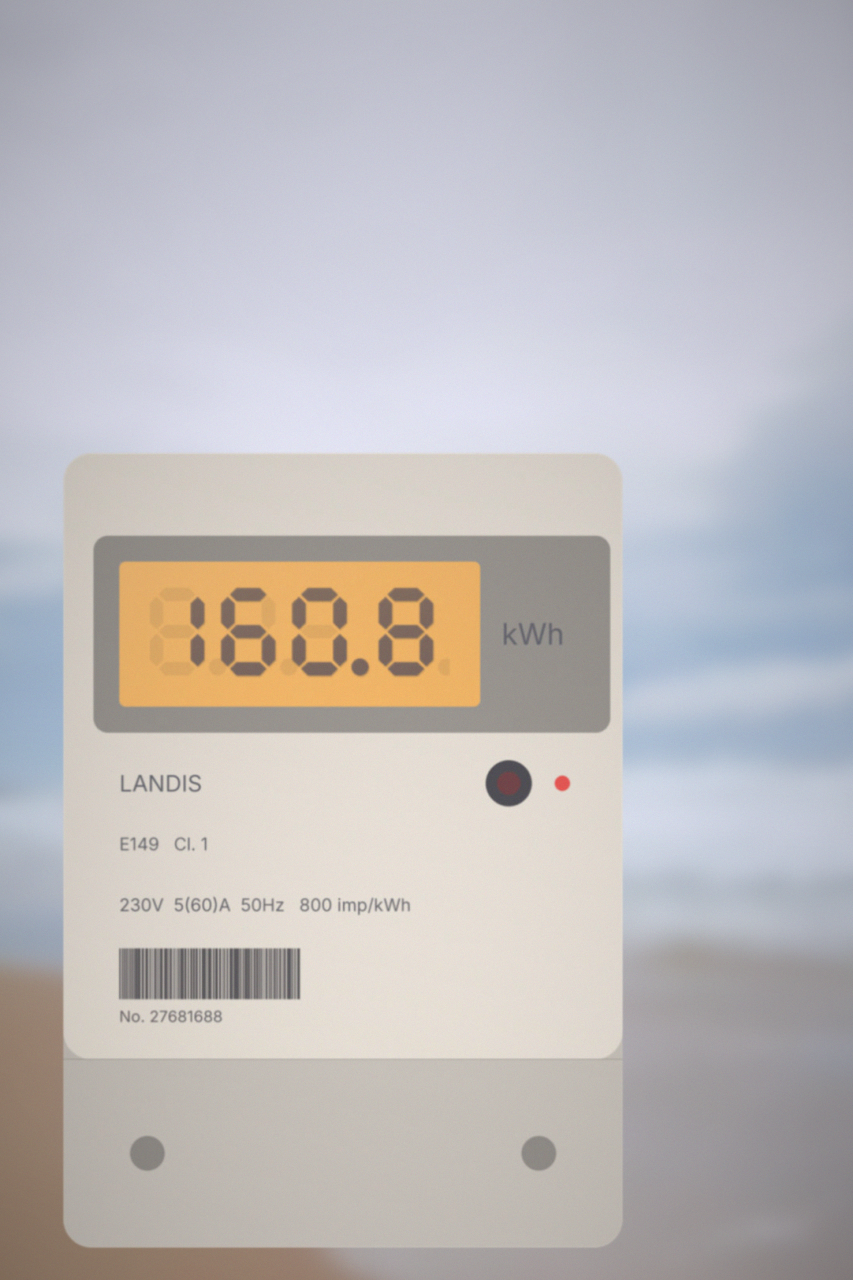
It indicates 160.8kWh
